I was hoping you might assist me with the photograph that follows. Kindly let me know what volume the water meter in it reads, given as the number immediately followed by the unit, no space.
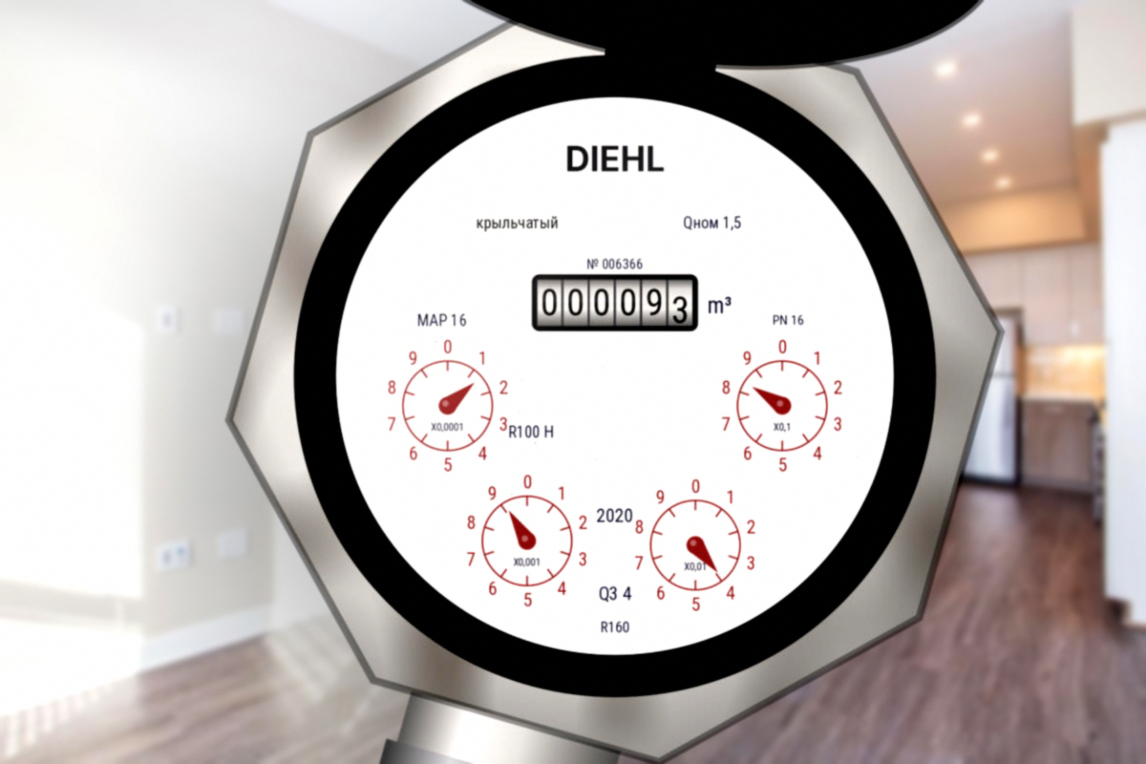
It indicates 92.8391m³
